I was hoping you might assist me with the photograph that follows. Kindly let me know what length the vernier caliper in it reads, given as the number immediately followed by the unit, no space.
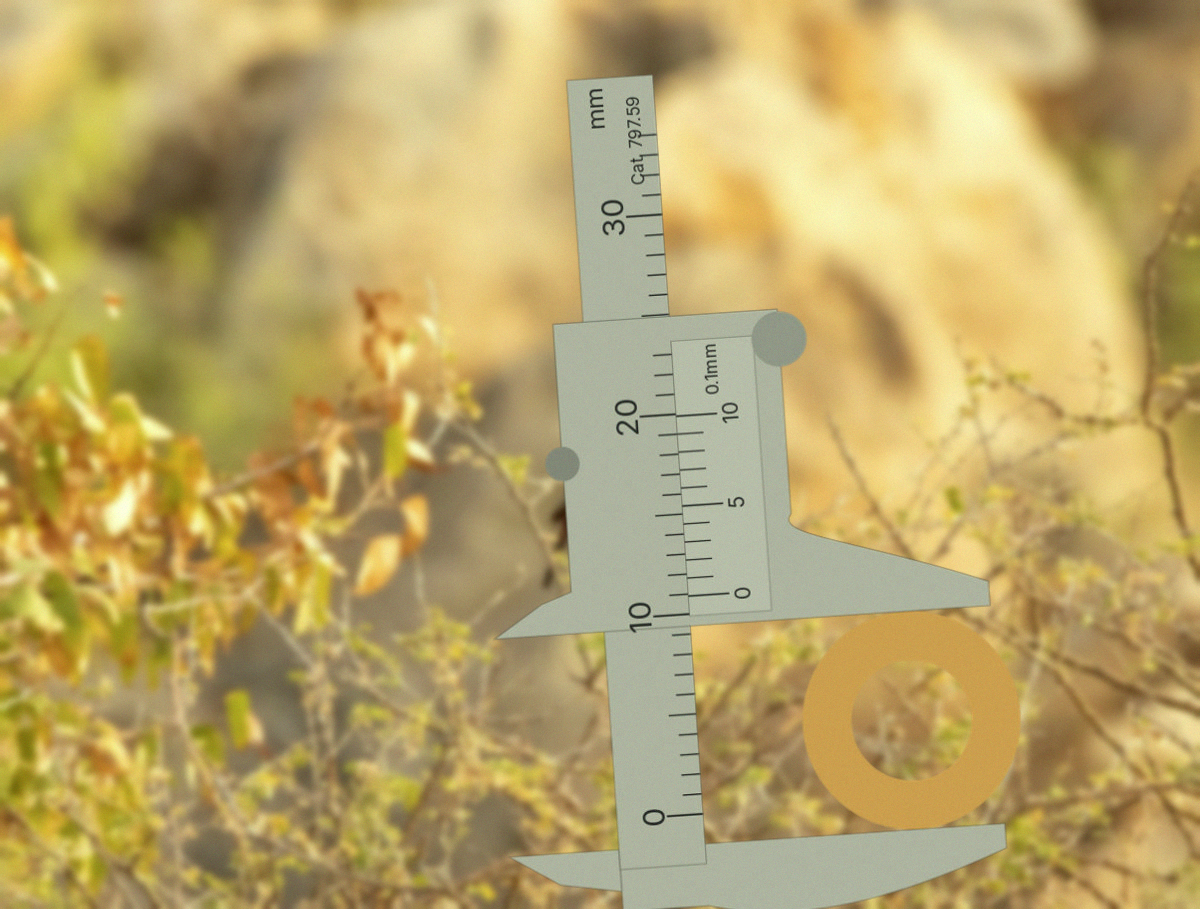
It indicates 10.9mm
